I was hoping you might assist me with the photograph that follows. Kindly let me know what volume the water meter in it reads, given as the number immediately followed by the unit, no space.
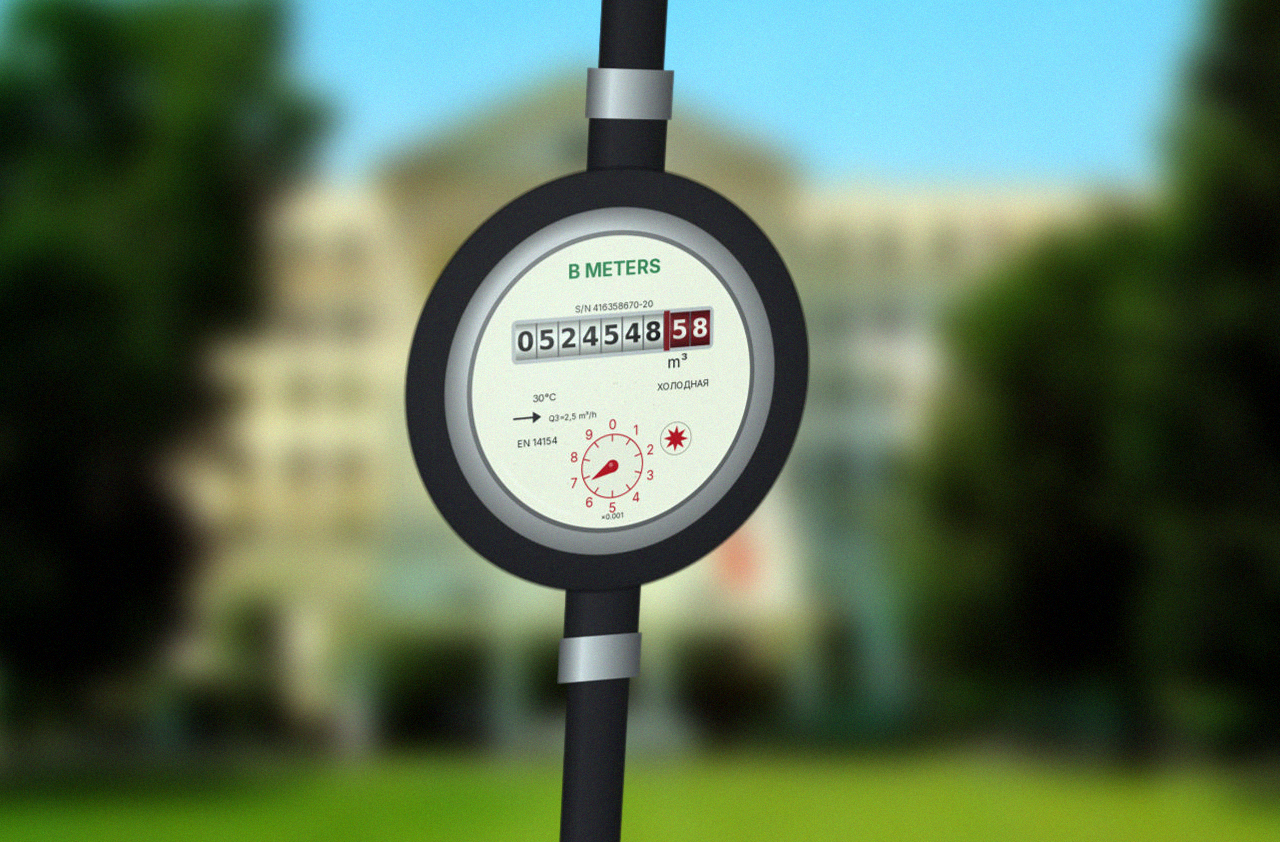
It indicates 524548.586m³
